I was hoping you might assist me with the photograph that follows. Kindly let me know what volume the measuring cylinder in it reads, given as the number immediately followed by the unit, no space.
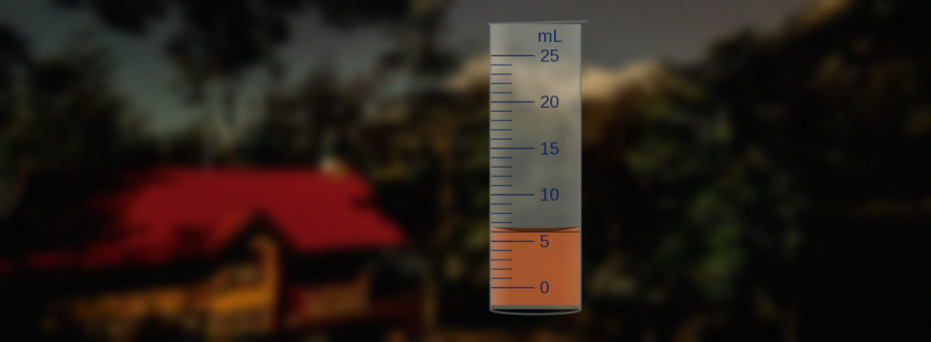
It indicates 6mL
